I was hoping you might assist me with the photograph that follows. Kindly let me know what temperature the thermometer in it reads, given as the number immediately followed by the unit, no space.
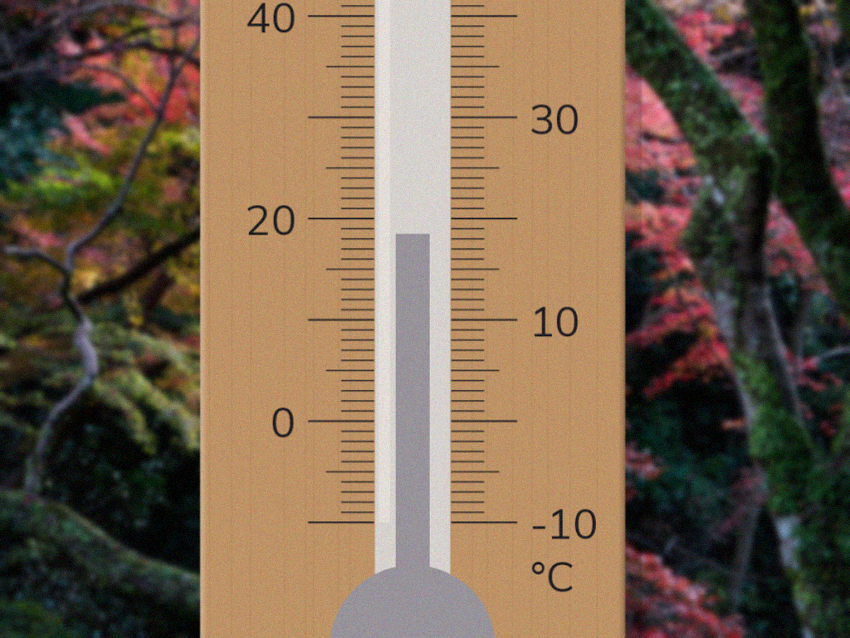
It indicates 18.5°C
